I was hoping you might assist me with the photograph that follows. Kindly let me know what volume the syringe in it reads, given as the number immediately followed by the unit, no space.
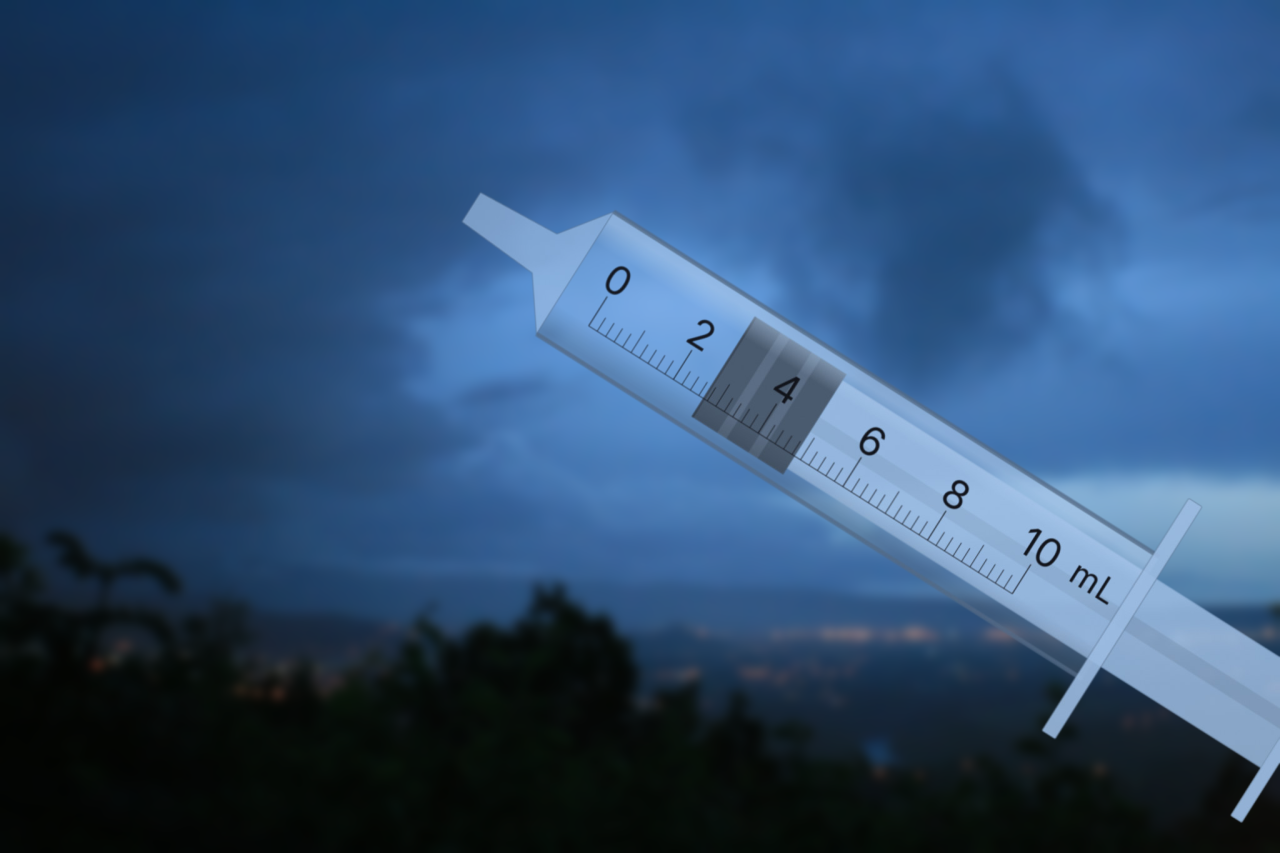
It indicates 2.7mL
